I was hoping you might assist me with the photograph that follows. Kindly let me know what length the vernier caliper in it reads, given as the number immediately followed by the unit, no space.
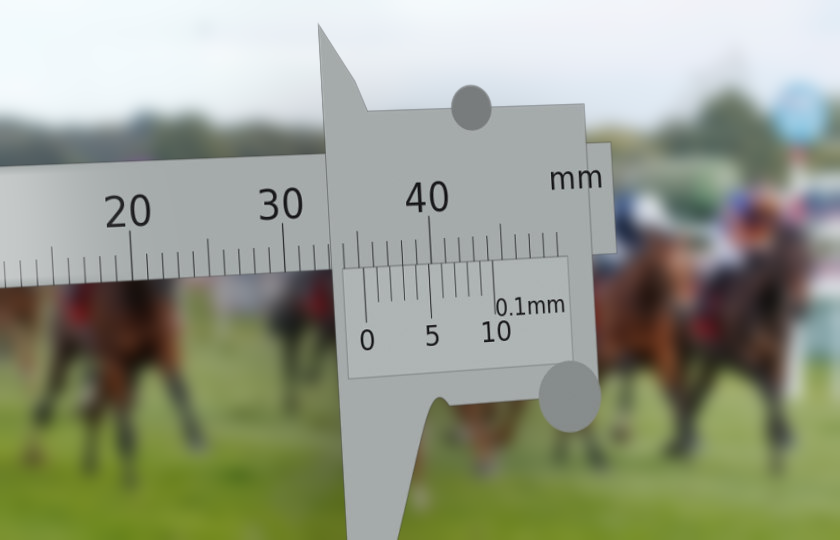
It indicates 35.3mm
